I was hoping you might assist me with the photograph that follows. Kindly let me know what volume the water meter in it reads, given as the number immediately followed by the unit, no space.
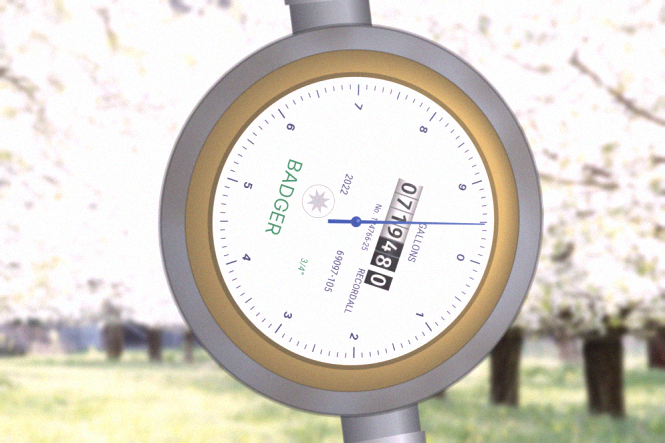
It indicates 719479.5gal
